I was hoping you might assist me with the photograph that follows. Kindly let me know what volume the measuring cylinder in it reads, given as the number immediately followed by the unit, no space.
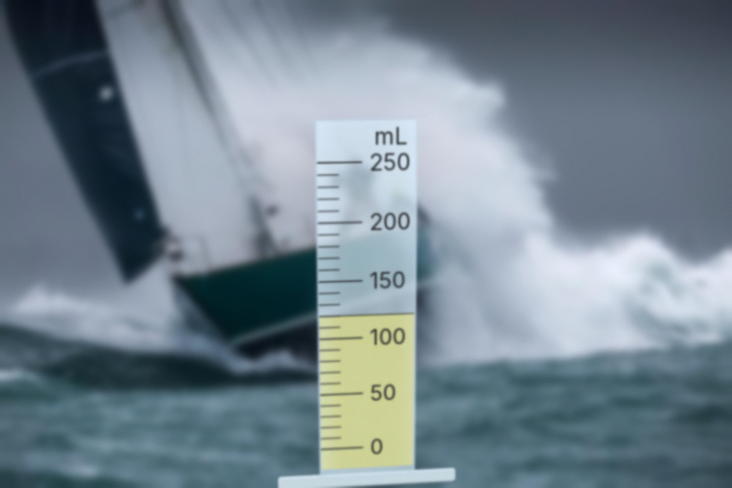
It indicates 120mL
